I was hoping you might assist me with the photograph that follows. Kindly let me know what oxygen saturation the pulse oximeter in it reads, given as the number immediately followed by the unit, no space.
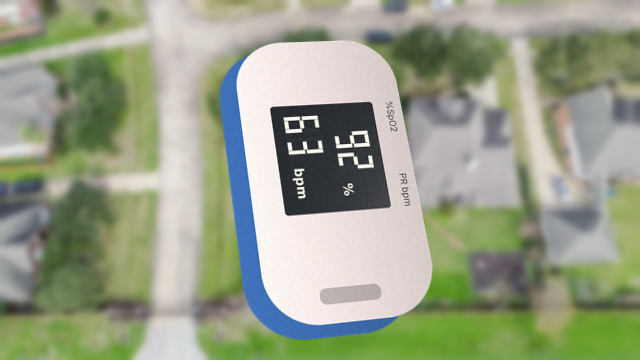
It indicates 92%
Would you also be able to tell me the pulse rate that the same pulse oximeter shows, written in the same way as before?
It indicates 63bpm
